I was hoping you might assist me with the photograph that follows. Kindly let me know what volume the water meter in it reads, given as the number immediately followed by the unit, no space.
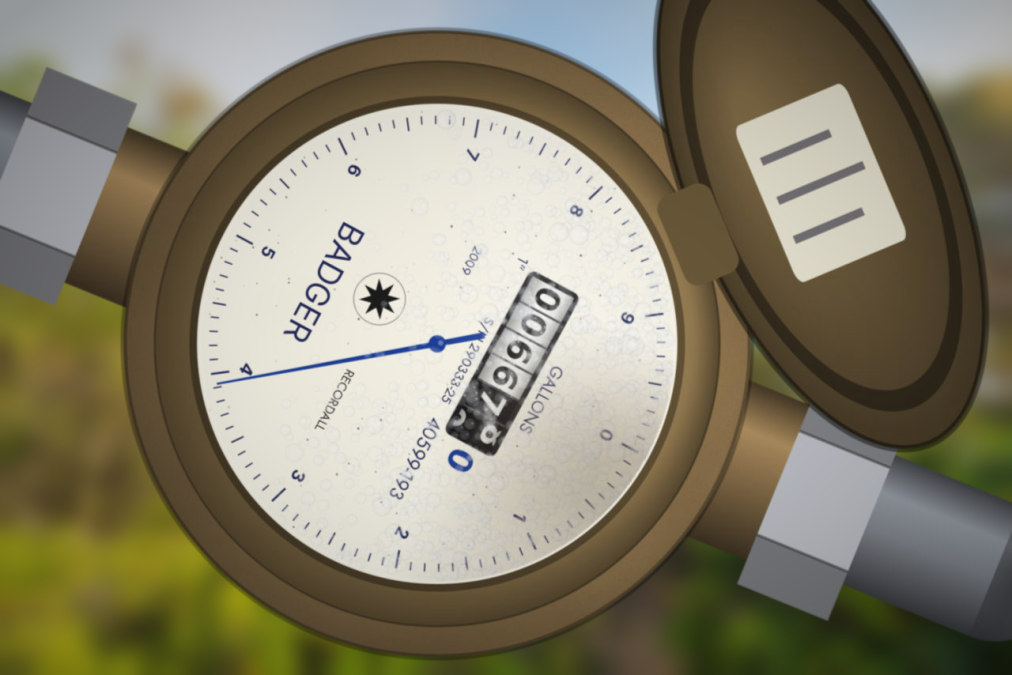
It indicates 66783.9gal
